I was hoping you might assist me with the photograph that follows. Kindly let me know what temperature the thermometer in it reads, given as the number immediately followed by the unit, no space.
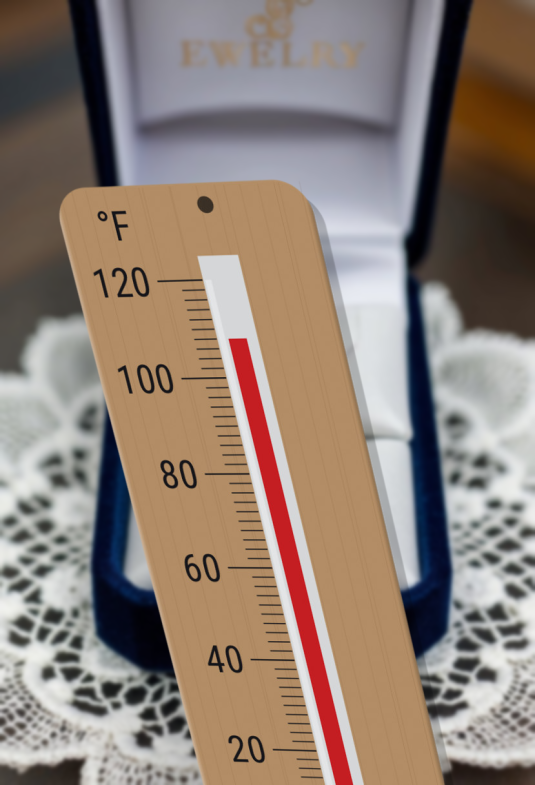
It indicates 108°F
